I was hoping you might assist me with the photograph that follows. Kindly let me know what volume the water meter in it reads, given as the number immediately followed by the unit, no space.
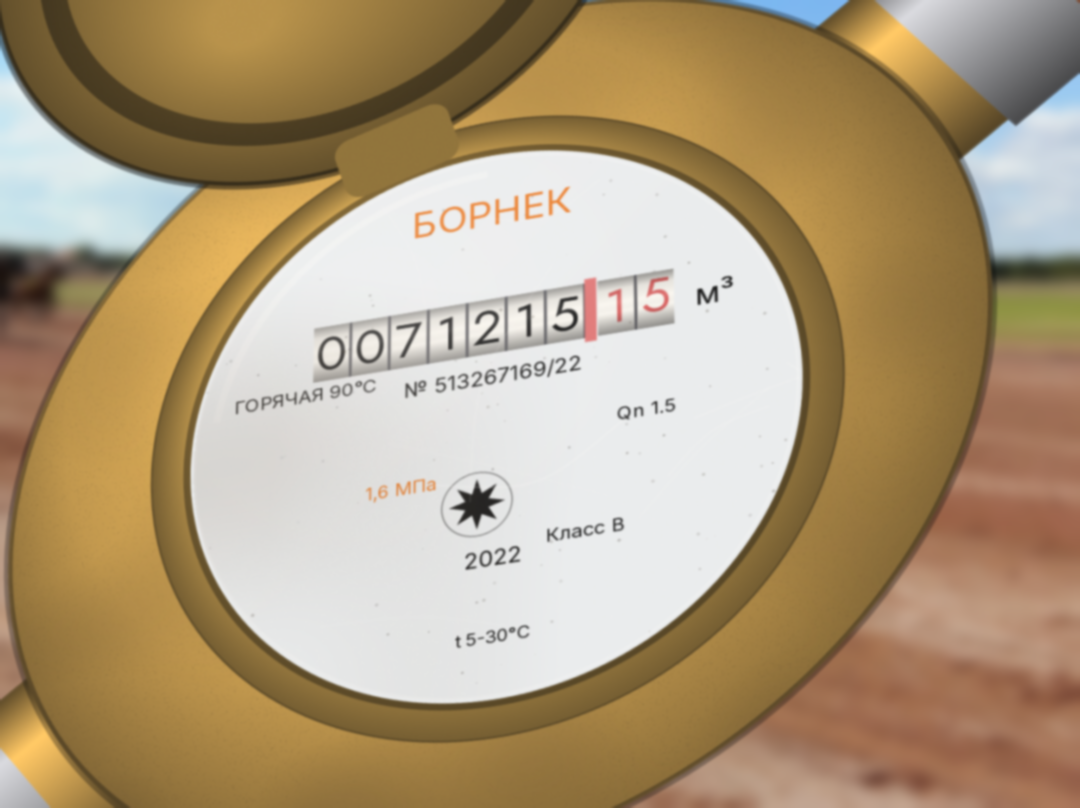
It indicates 71215.15m³
